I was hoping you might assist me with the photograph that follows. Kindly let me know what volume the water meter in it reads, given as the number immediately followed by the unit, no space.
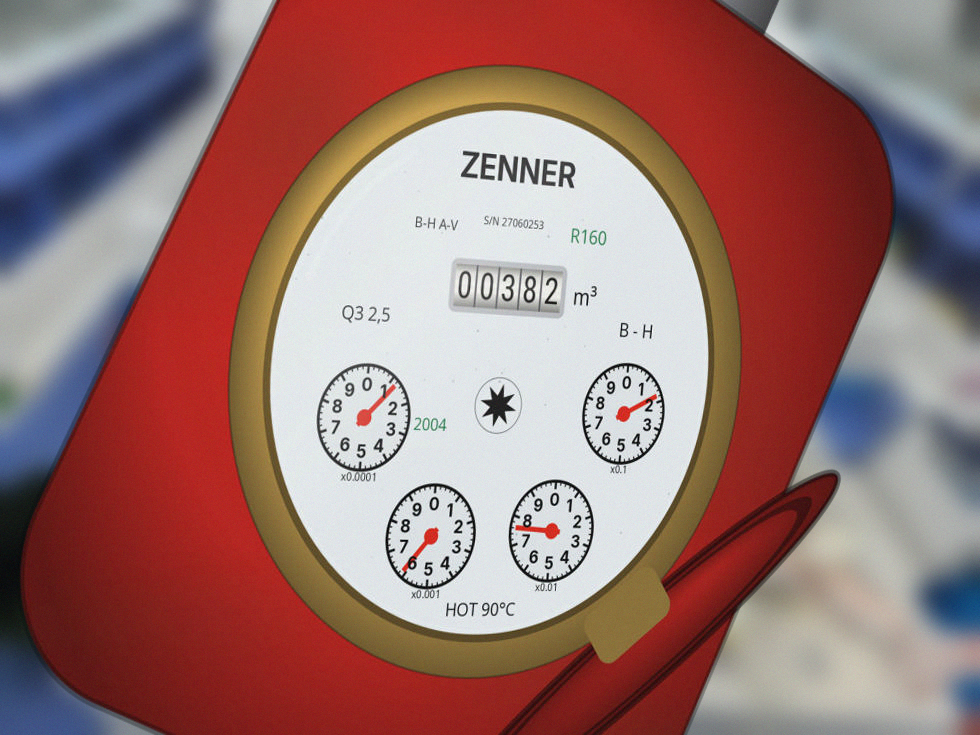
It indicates 382.1761m³
